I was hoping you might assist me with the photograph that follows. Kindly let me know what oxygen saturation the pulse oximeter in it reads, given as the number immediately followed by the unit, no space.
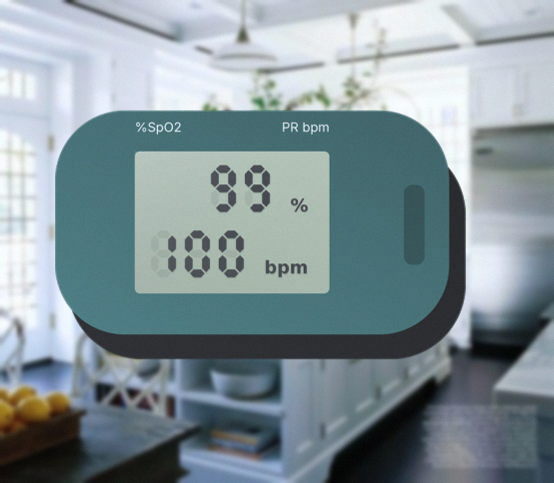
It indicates 99%
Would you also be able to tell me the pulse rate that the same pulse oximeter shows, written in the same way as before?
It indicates 100bpm
